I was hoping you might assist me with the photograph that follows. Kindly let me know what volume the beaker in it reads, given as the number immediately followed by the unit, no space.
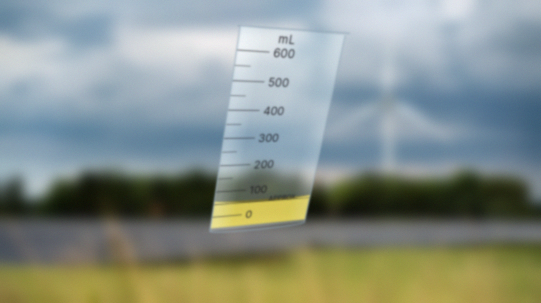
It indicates 50mL
